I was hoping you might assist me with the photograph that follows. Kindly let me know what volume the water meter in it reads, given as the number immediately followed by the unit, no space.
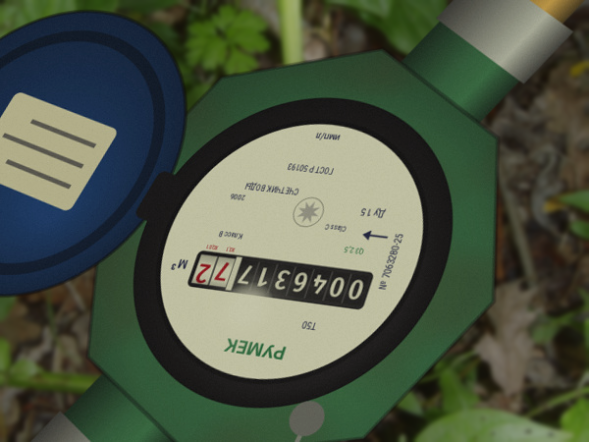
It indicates 46317.72m³
